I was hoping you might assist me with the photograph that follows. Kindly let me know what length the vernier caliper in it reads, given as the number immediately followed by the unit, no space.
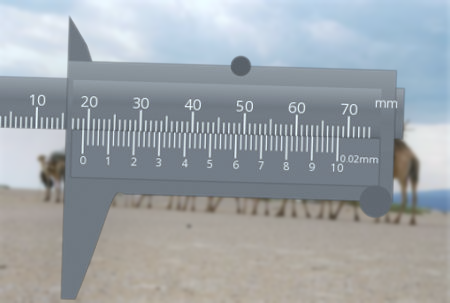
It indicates 19.0mm
